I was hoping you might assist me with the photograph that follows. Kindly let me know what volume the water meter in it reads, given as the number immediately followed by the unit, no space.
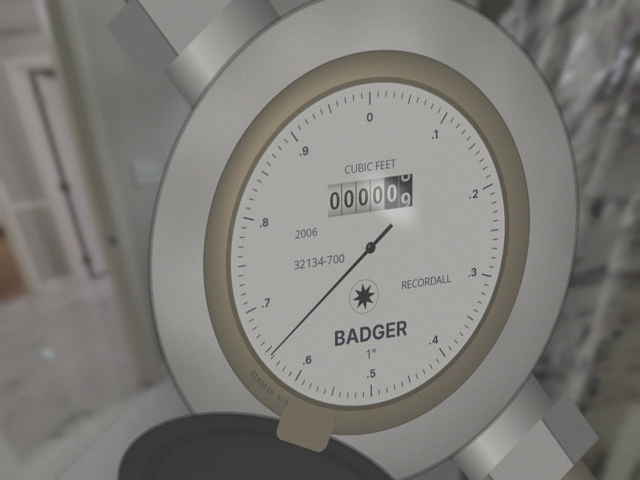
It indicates 8.64ft³
